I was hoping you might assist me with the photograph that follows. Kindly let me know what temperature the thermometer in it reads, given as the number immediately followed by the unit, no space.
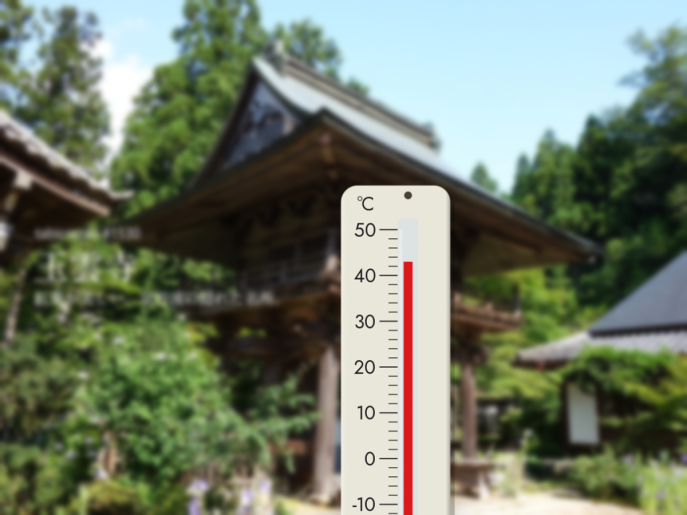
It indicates 43°C
